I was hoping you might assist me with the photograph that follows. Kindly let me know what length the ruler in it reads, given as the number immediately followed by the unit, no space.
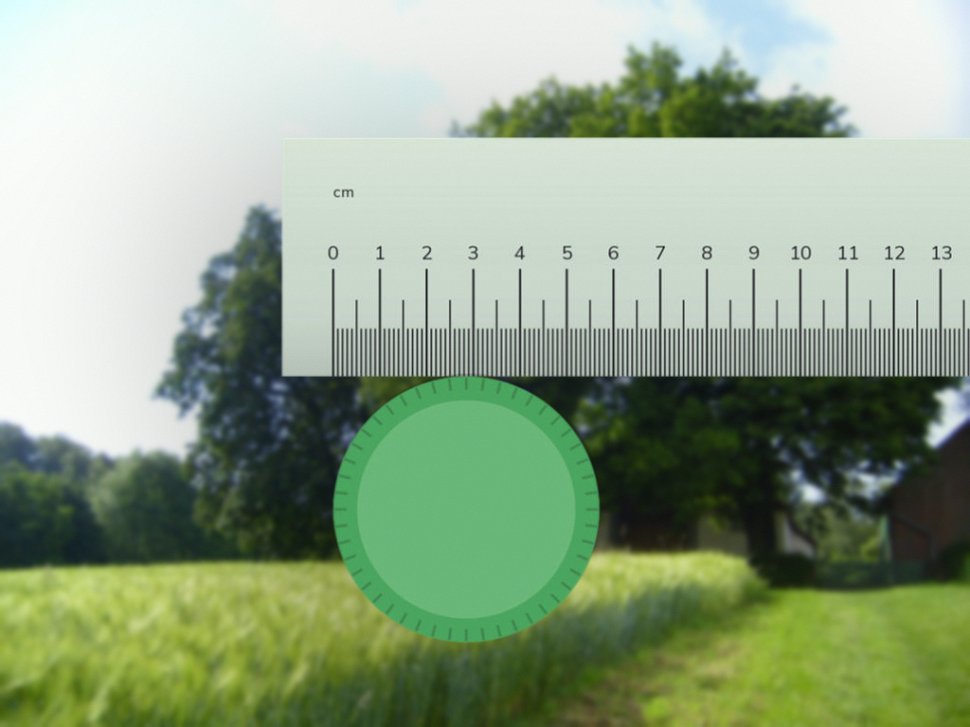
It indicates 5.7cm
